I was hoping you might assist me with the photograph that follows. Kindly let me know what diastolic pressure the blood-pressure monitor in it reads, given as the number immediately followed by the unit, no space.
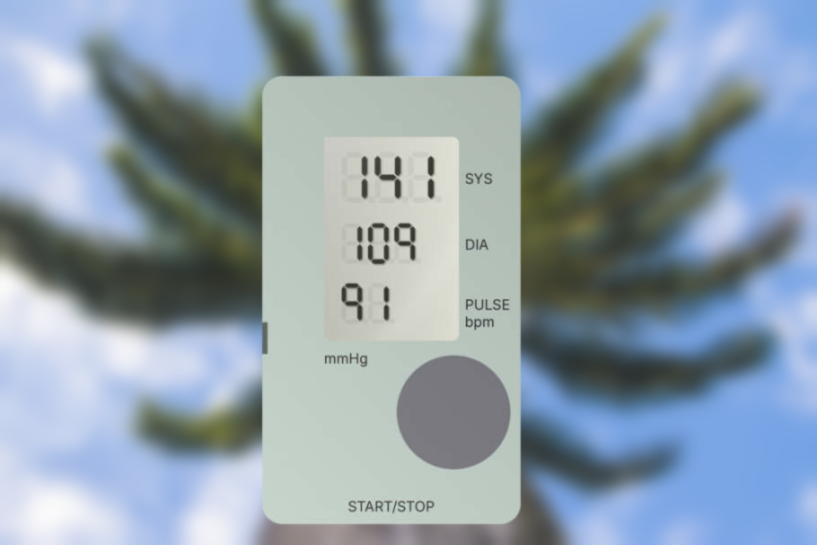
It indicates 109mmHg
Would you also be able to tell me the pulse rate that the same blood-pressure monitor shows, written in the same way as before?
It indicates 91bpm
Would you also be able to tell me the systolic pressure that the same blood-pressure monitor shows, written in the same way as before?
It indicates 141mmHg
